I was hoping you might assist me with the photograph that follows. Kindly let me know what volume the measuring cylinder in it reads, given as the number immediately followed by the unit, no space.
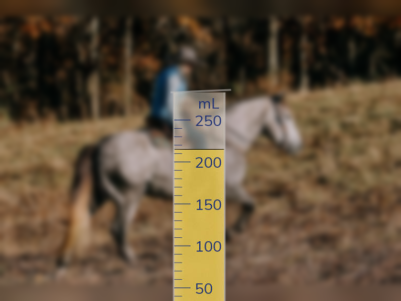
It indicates 215mL
